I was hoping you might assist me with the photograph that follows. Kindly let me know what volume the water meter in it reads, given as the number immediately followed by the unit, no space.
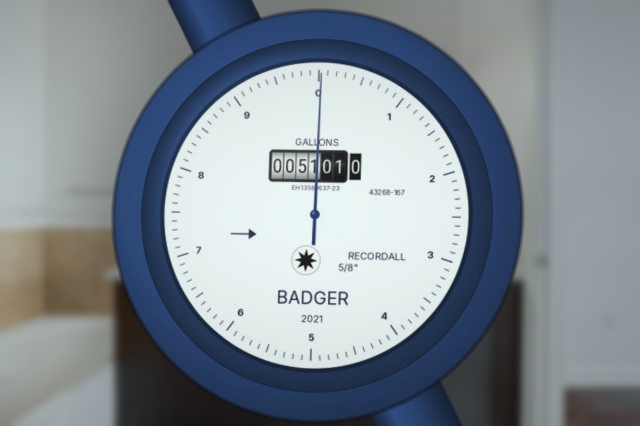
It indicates 51010.0gal
